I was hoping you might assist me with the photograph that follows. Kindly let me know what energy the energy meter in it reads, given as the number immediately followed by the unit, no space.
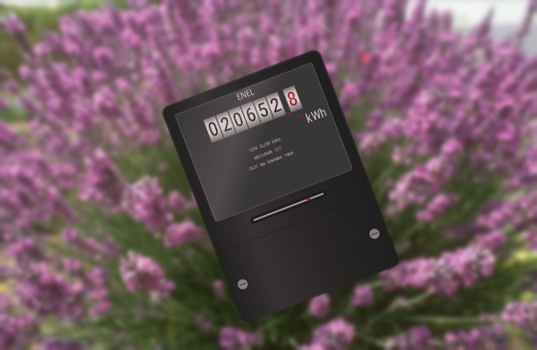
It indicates 20652.8kWh
